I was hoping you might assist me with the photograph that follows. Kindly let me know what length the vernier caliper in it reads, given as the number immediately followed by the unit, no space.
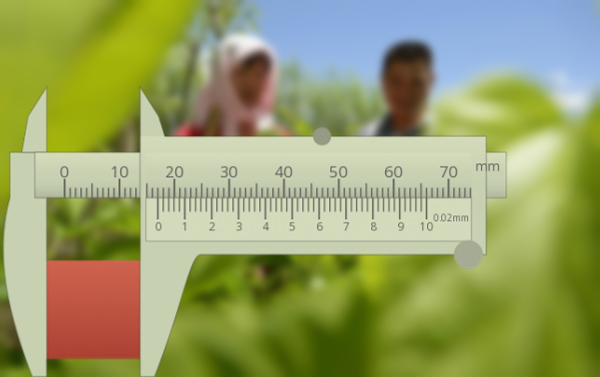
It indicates 17.0mm
